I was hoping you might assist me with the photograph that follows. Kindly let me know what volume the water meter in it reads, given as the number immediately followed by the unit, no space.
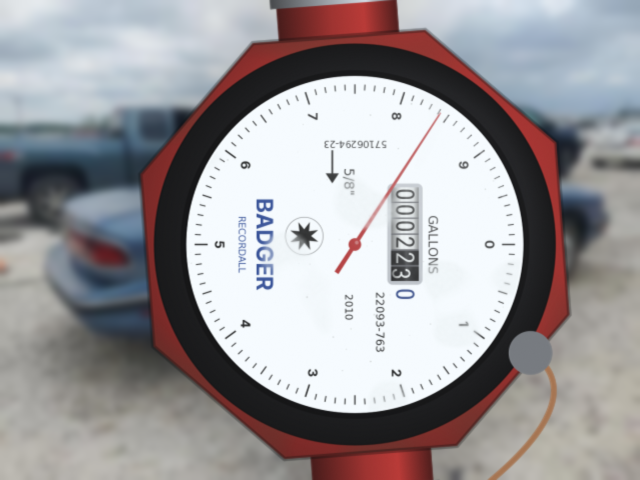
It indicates 2228.4gal
